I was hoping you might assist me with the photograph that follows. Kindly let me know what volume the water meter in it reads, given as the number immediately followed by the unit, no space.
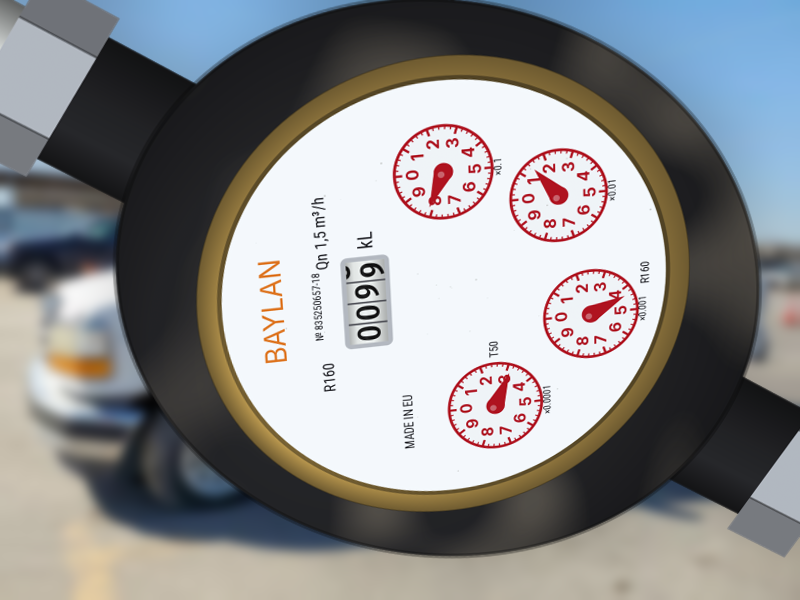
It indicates 98.8143kL
